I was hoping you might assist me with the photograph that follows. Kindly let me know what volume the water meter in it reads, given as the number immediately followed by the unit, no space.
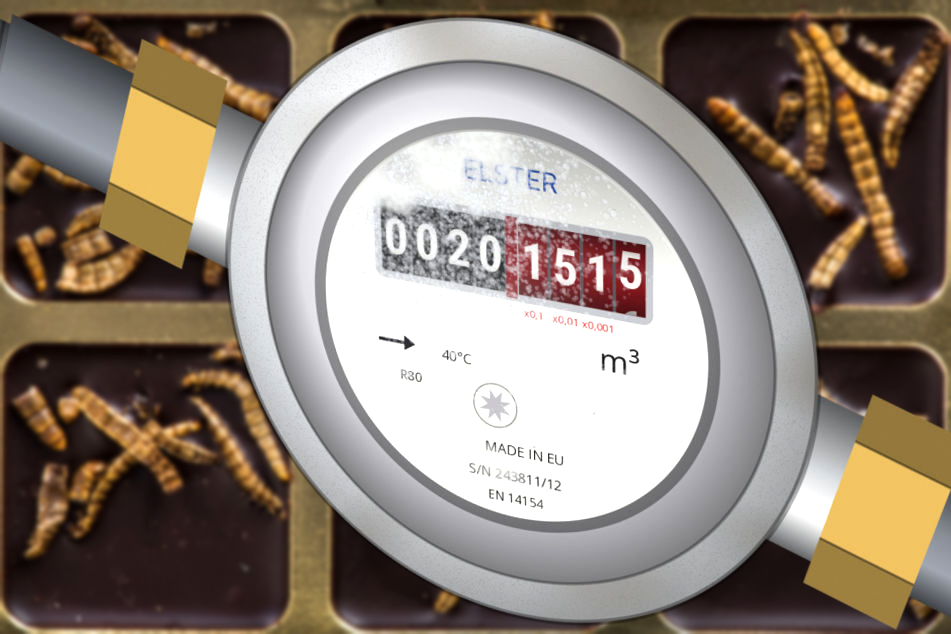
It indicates 20.1515m³
